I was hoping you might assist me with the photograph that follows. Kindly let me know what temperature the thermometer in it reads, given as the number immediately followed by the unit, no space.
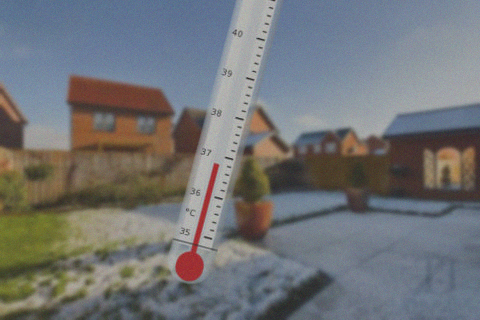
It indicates 36.8°C
